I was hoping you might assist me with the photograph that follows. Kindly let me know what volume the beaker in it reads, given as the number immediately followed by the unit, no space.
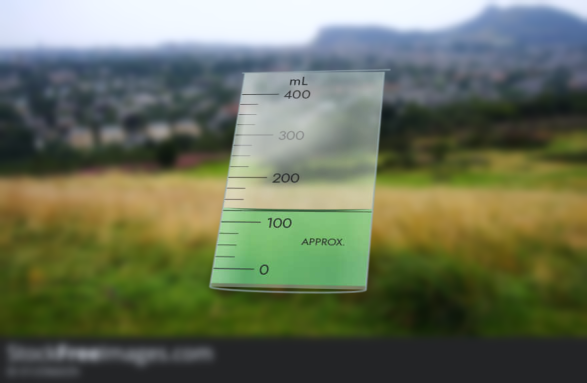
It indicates 125mL
